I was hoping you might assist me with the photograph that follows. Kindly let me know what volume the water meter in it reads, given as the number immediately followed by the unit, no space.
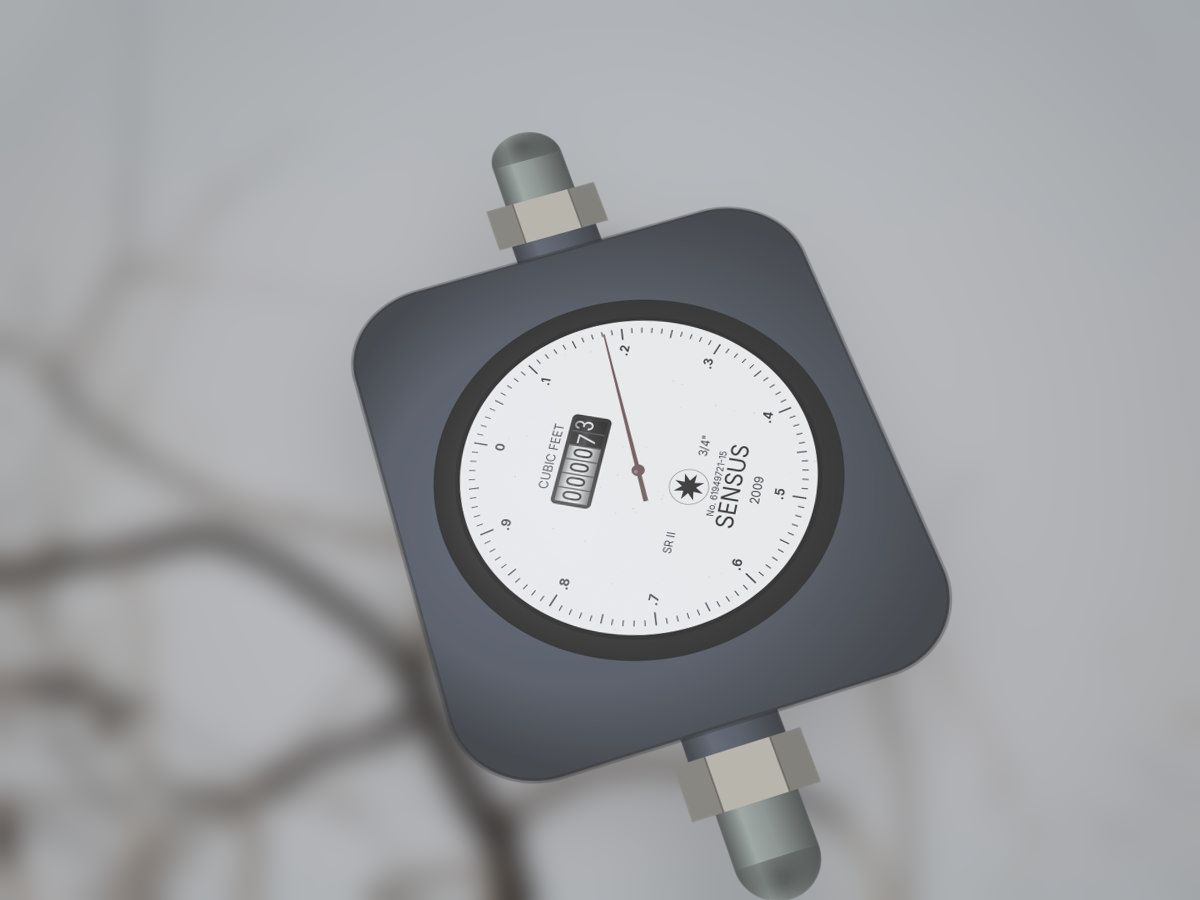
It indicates 73.18ft³
